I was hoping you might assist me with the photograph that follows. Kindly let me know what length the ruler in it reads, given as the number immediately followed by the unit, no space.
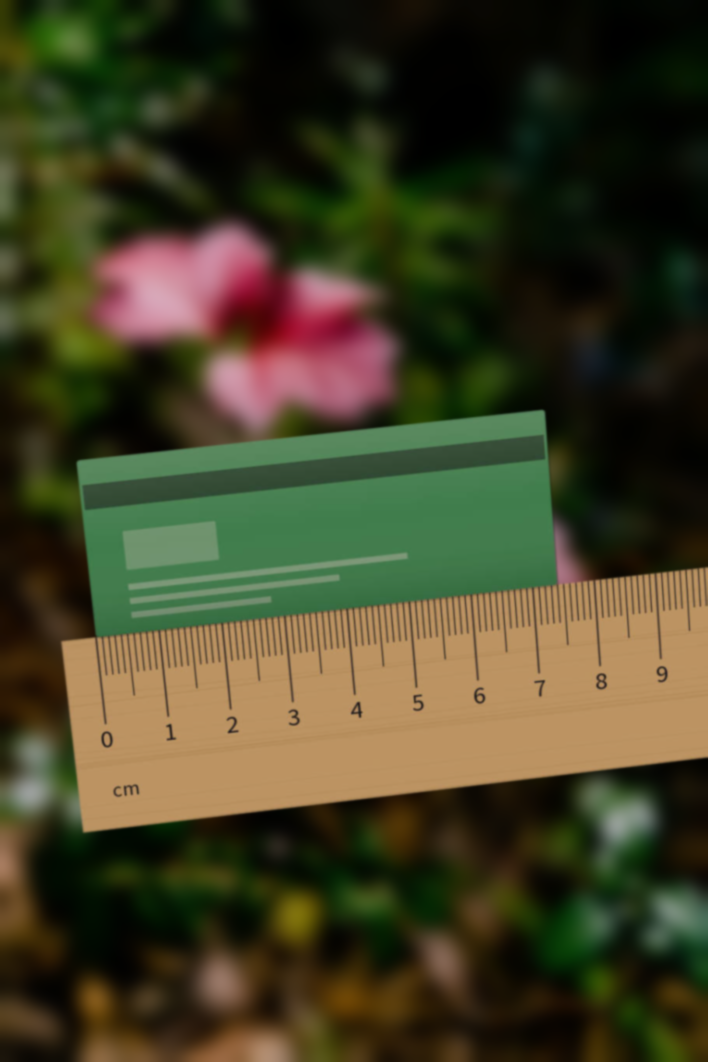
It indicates 7.4cm
